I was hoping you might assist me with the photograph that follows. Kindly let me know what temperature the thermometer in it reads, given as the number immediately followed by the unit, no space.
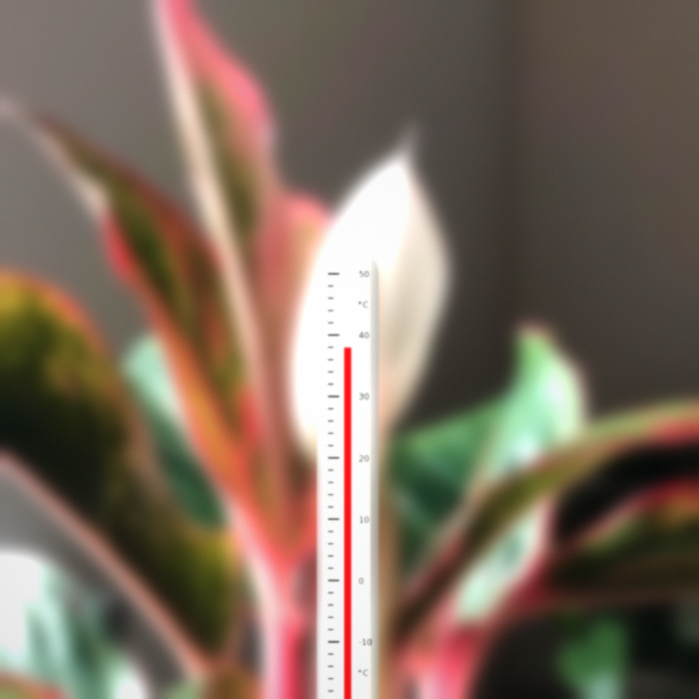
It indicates 38°C
